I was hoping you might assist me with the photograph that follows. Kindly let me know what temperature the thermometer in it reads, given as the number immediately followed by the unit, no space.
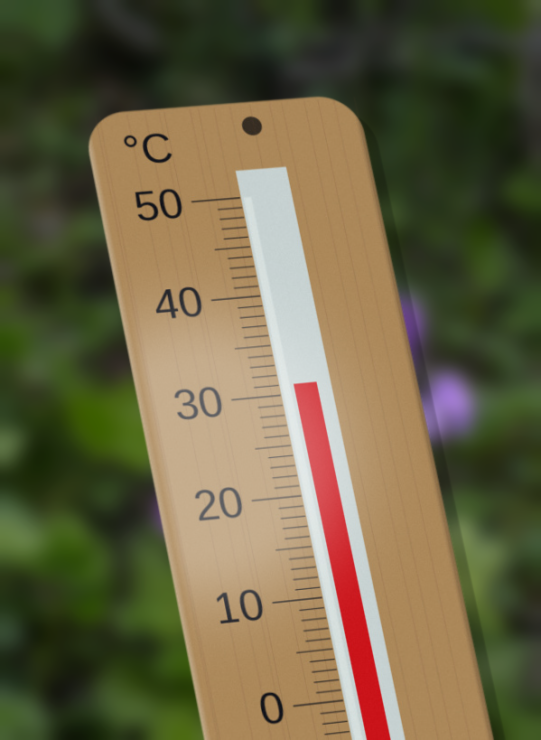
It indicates 31°C
